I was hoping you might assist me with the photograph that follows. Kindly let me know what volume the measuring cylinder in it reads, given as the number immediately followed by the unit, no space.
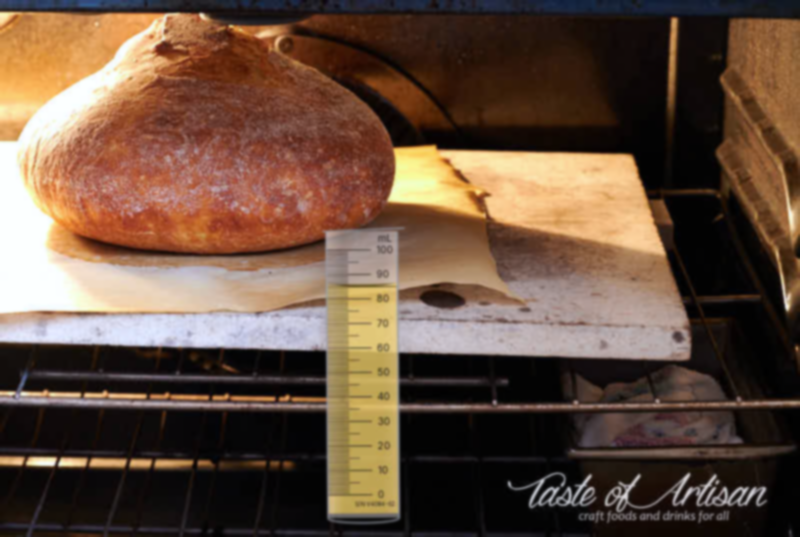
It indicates 85mL
